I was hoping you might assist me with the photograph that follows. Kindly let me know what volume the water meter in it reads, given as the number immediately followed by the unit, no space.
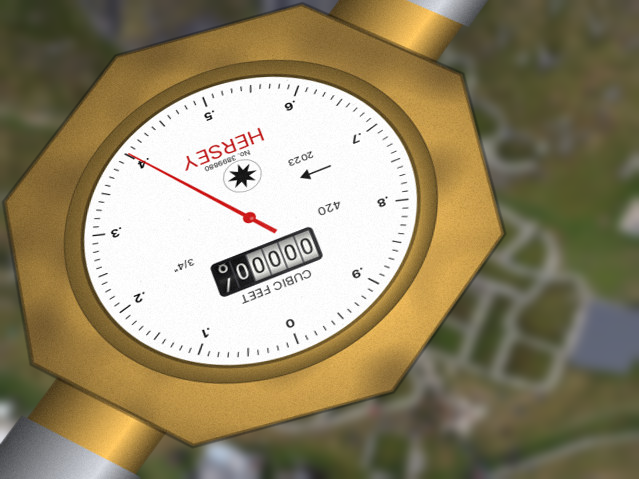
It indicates 7.40ft³
